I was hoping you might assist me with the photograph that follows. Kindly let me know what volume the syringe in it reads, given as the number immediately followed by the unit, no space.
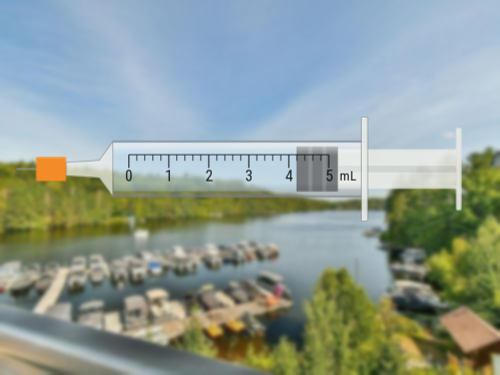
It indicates 4.2mL
